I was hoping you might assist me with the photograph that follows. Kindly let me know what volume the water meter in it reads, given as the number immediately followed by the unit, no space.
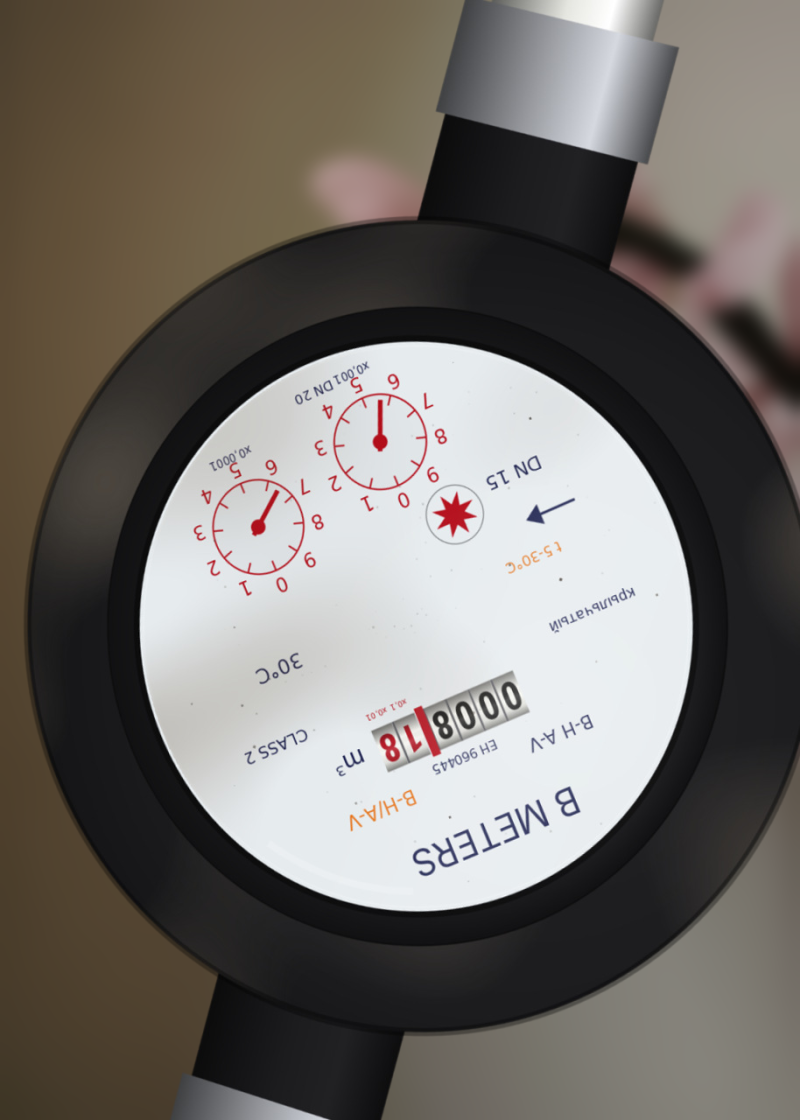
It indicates 8.1856m³
